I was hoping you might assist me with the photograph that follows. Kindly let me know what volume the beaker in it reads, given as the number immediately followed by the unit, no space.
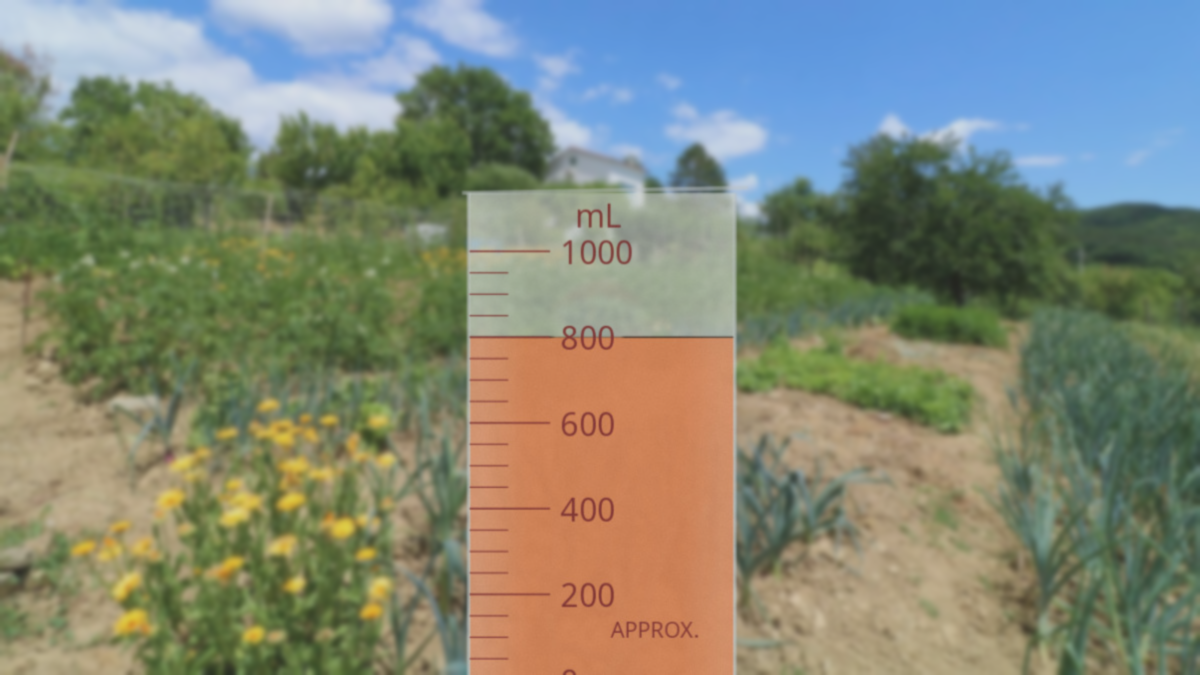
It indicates 800mL
